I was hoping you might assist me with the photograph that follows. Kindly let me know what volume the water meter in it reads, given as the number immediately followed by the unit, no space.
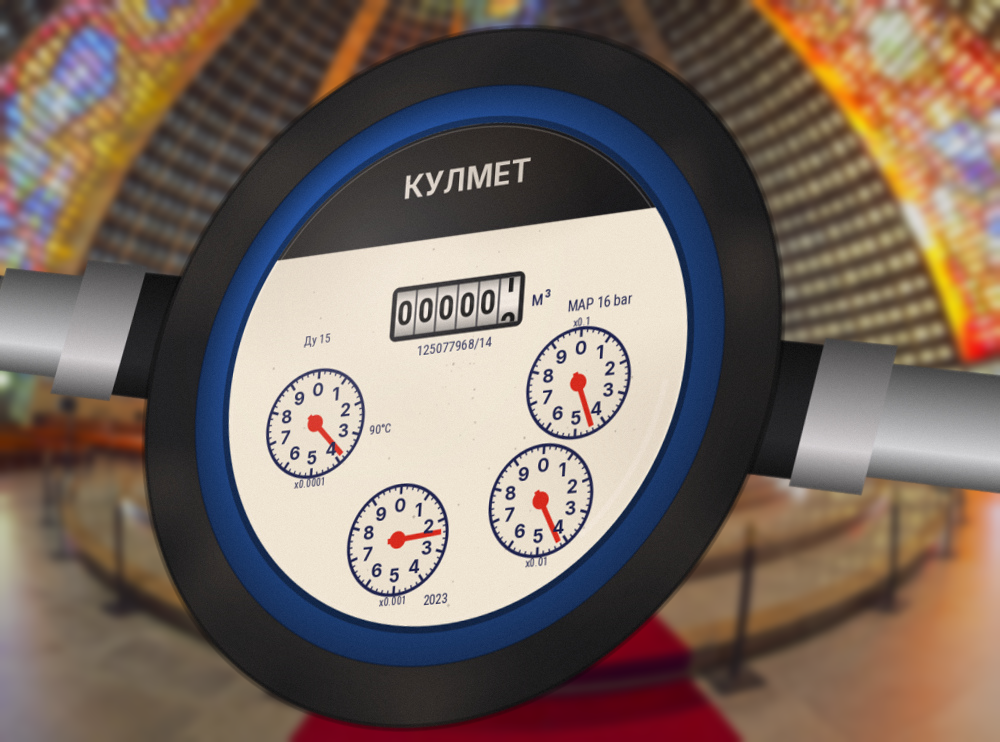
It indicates 1.4423m³
